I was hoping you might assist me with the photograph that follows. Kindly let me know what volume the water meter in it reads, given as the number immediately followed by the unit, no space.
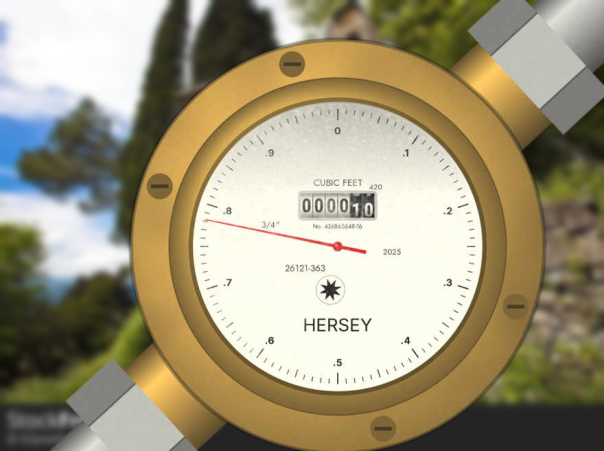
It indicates 9.78ft³
